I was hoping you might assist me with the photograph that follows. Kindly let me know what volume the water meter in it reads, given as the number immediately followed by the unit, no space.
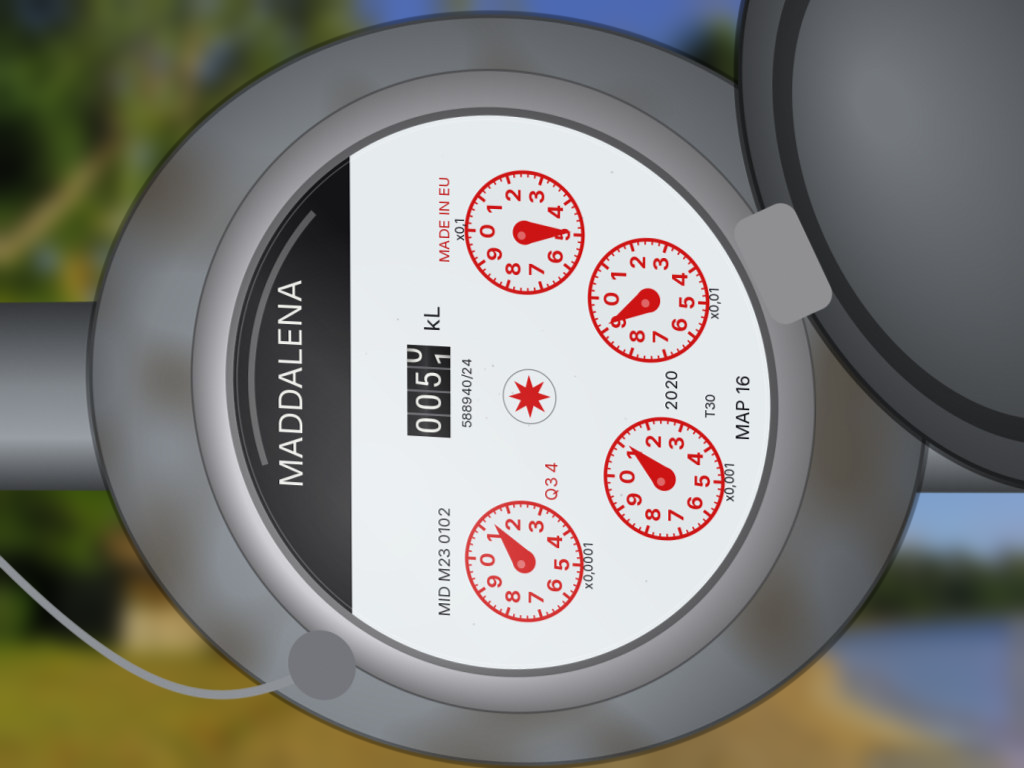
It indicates 50.4911kL
